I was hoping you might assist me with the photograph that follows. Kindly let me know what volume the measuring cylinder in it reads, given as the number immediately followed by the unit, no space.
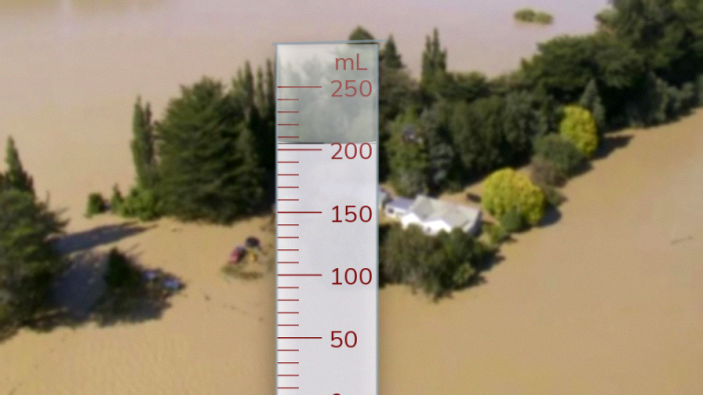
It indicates 205mL
